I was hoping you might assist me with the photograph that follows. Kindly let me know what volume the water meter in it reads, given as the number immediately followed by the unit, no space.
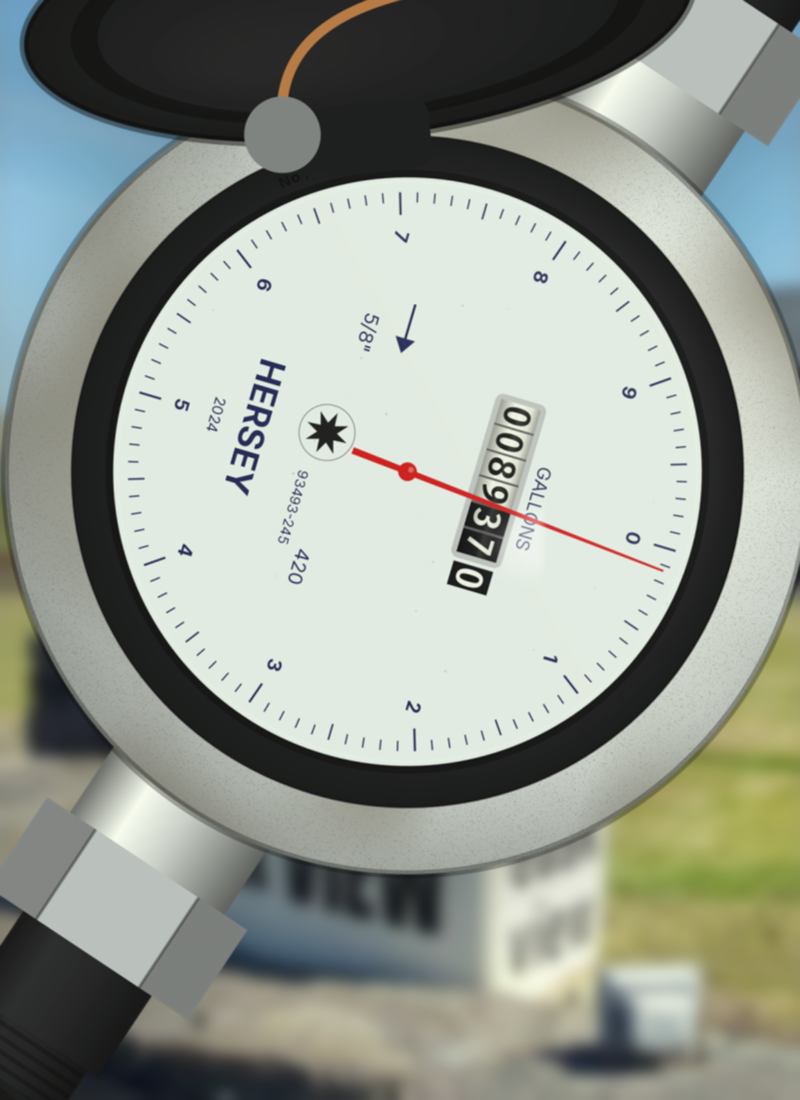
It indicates 89370.1gal
